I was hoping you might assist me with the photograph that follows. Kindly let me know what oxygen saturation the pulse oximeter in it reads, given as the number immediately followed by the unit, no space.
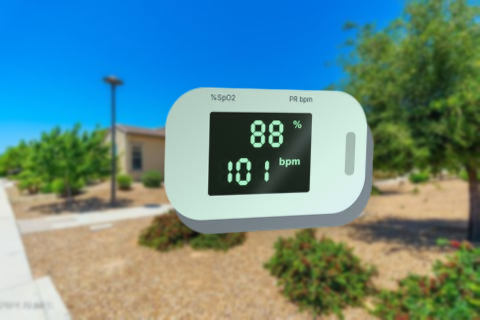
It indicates 88%
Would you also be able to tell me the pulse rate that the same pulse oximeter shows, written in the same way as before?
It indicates 101bpm
